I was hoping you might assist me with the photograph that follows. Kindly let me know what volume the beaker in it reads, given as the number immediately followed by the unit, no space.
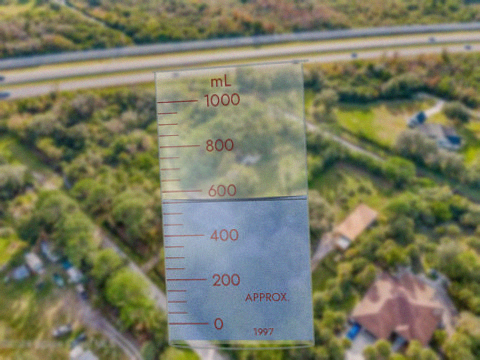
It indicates 550mL
